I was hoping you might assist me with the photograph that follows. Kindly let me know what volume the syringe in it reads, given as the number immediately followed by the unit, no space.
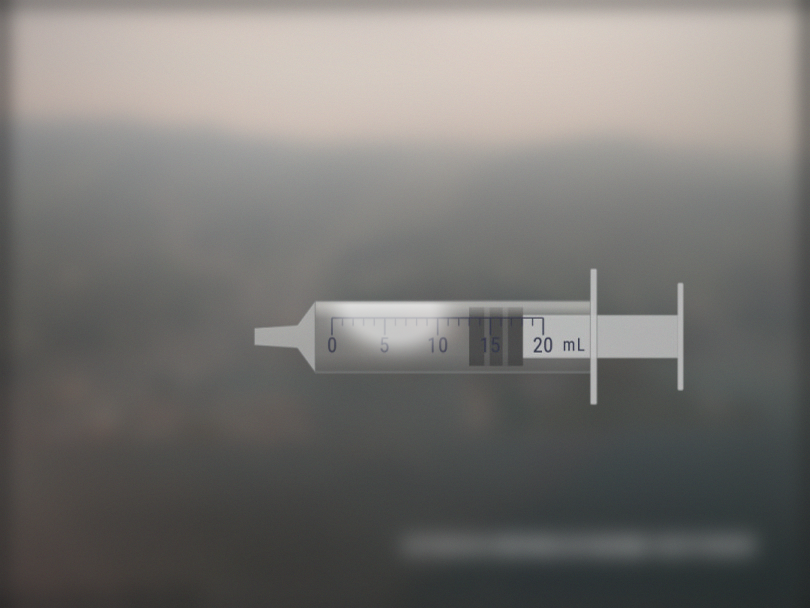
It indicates 13mL
